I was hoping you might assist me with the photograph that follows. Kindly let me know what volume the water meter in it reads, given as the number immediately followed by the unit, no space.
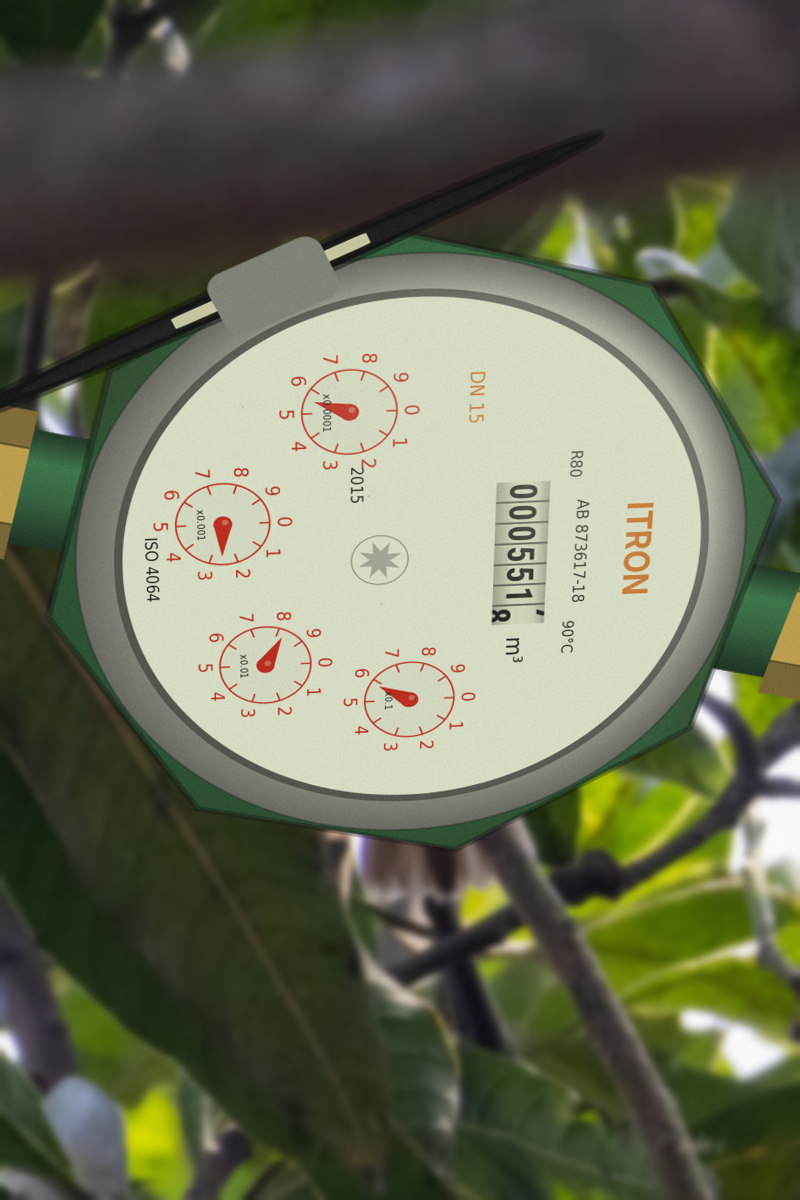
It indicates 5517.5825m³
